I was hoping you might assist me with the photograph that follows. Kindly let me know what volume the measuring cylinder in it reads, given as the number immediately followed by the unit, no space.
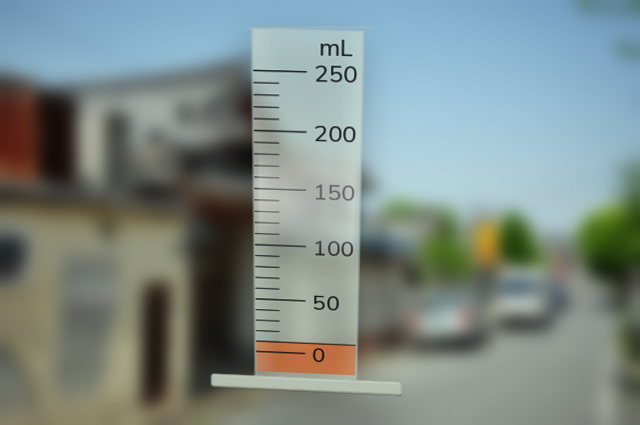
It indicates 10mL
